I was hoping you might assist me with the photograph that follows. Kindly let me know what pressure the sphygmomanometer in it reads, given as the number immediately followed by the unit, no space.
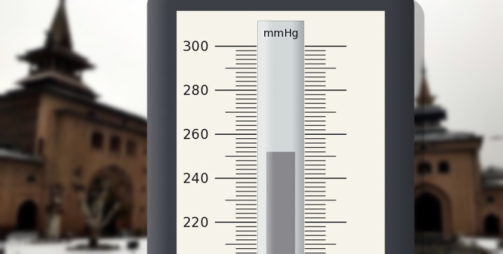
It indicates 252mmHg
